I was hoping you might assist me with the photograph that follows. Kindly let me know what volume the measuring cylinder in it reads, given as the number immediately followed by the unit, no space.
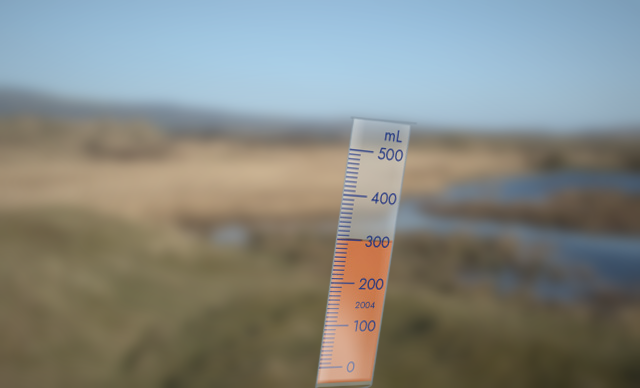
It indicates 300mL
